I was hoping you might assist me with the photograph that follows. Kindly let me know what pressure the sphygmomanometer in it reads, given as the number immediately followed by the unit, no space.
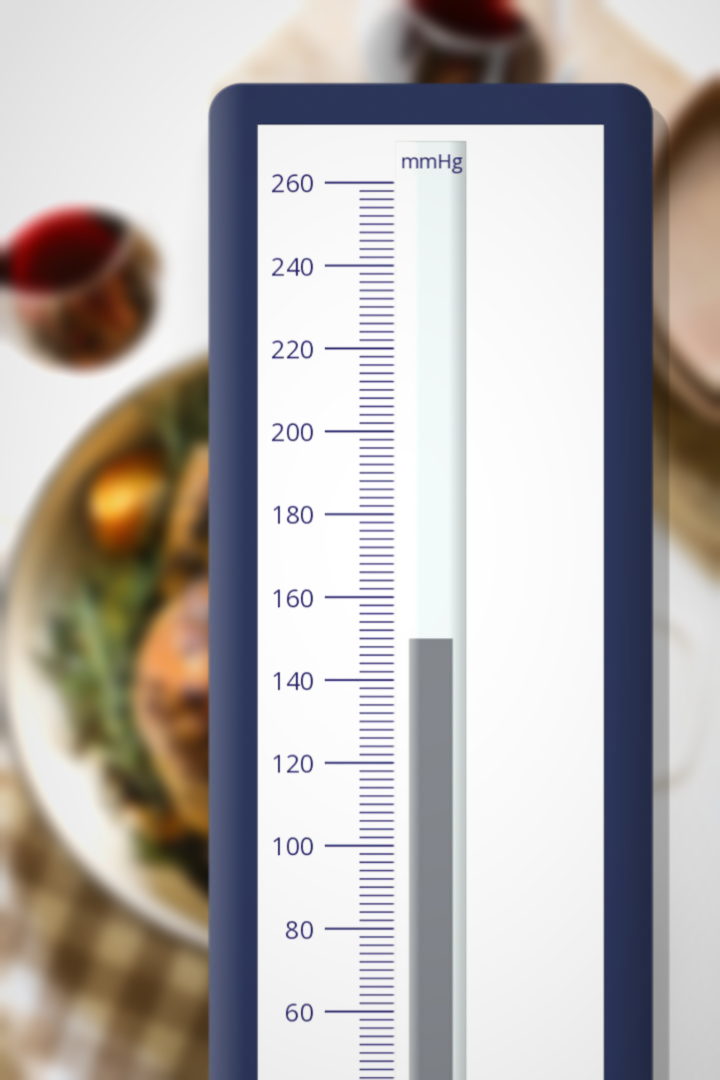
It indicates 150mmHg
